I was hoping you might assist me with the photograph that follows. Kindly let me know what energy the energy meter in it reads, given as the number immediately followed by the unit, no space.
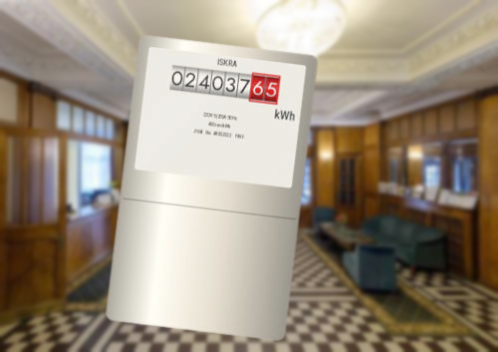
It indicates 24037.65kWh
